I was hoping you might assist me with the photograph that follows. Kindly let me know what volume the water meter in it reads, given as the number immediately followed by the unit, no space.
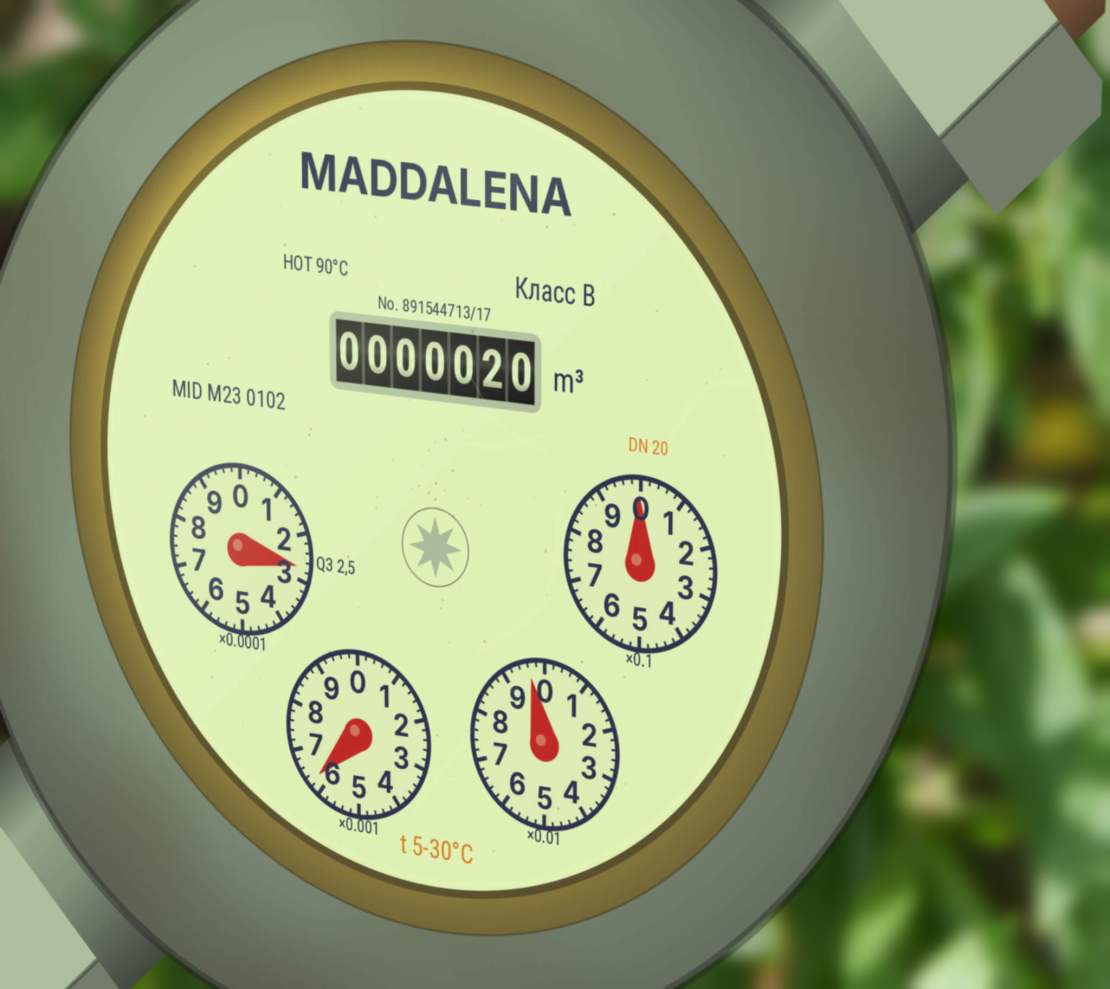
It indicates 19.9962m³
